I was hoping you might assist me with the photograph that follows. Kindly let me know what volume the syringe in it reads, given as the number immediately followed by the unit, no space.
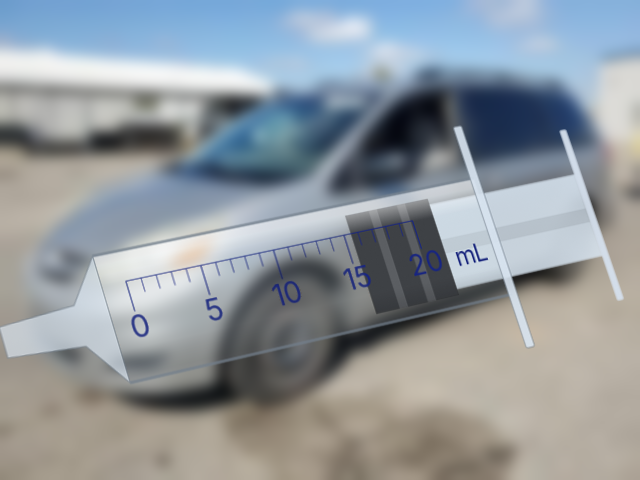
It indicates 15.5mL
